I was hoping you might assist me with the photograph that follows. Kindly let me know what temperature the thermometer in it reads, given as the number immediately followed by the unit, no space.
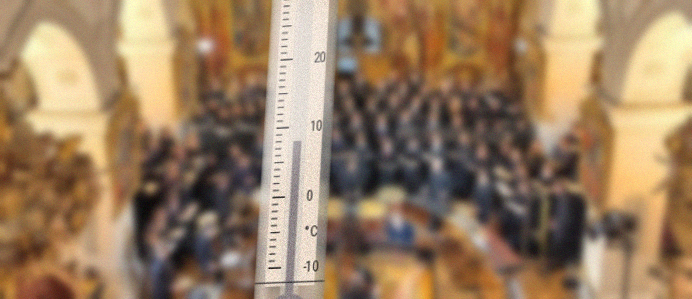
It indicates 8°C
